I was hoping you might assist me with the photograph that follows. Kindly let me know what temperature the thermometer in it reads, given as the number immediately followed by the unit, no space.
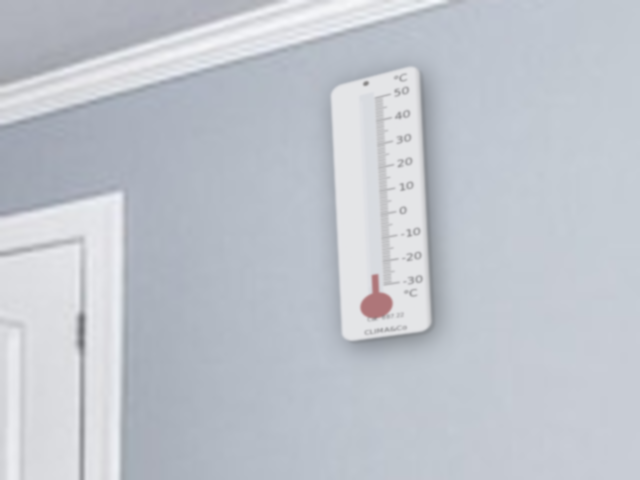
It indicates -25°C
